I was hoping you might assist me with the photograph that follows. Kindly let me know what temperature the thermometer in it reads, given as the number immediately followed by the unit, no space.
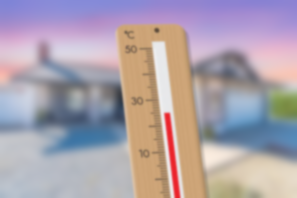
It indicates 25°C
